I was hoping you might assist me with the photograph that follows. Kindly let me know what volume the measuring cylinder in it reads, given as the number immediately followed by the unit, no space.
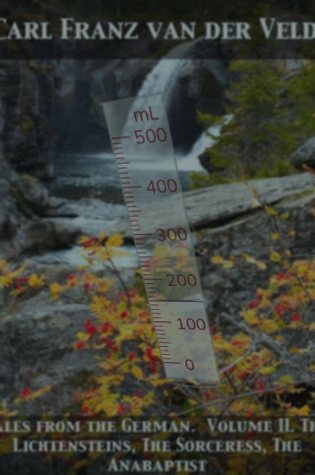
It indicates 150mL
